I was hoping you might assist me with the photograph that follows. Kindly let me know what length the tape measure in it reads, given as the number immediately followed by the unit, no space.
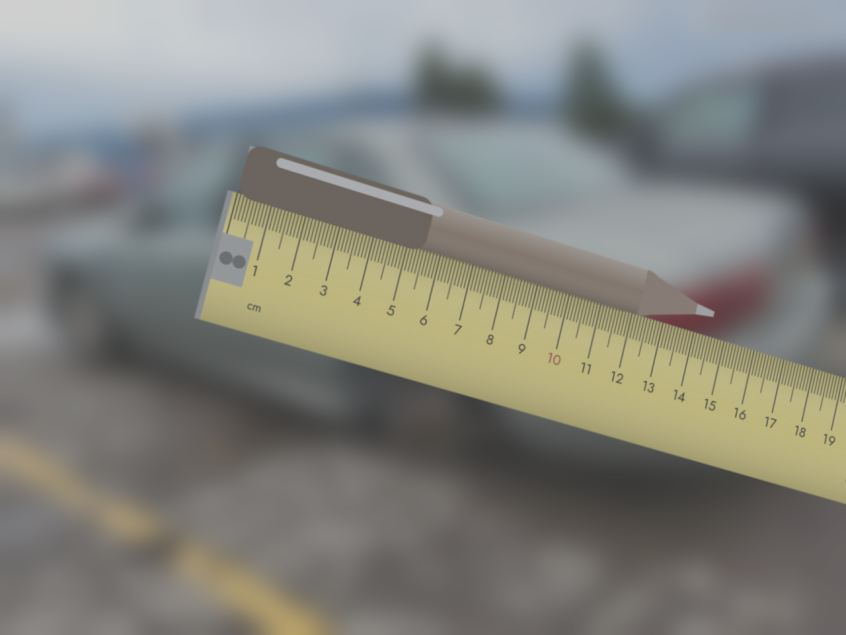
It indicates 14.5cm
